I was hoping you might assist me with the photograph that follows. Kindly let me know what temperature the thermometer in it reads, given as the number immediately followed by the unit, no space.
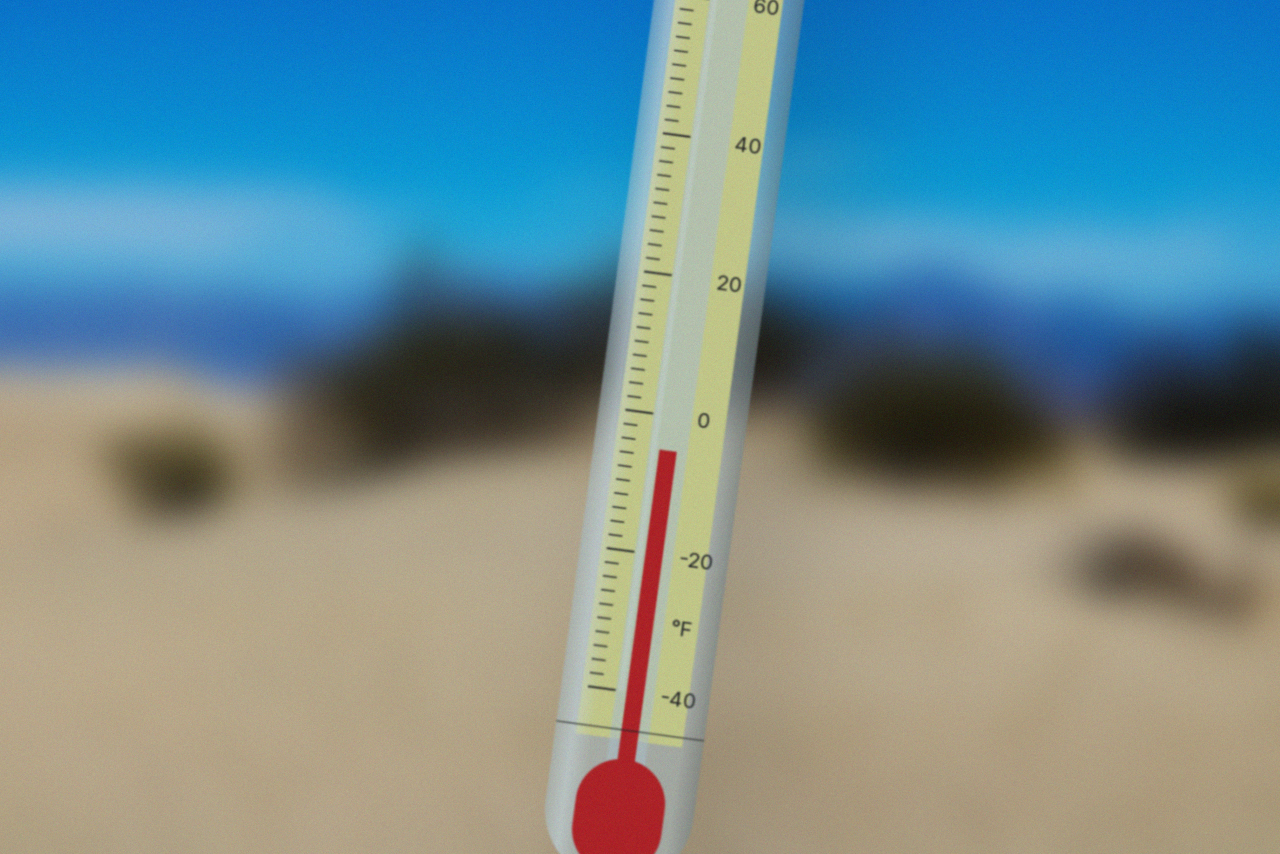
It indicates -5°F
